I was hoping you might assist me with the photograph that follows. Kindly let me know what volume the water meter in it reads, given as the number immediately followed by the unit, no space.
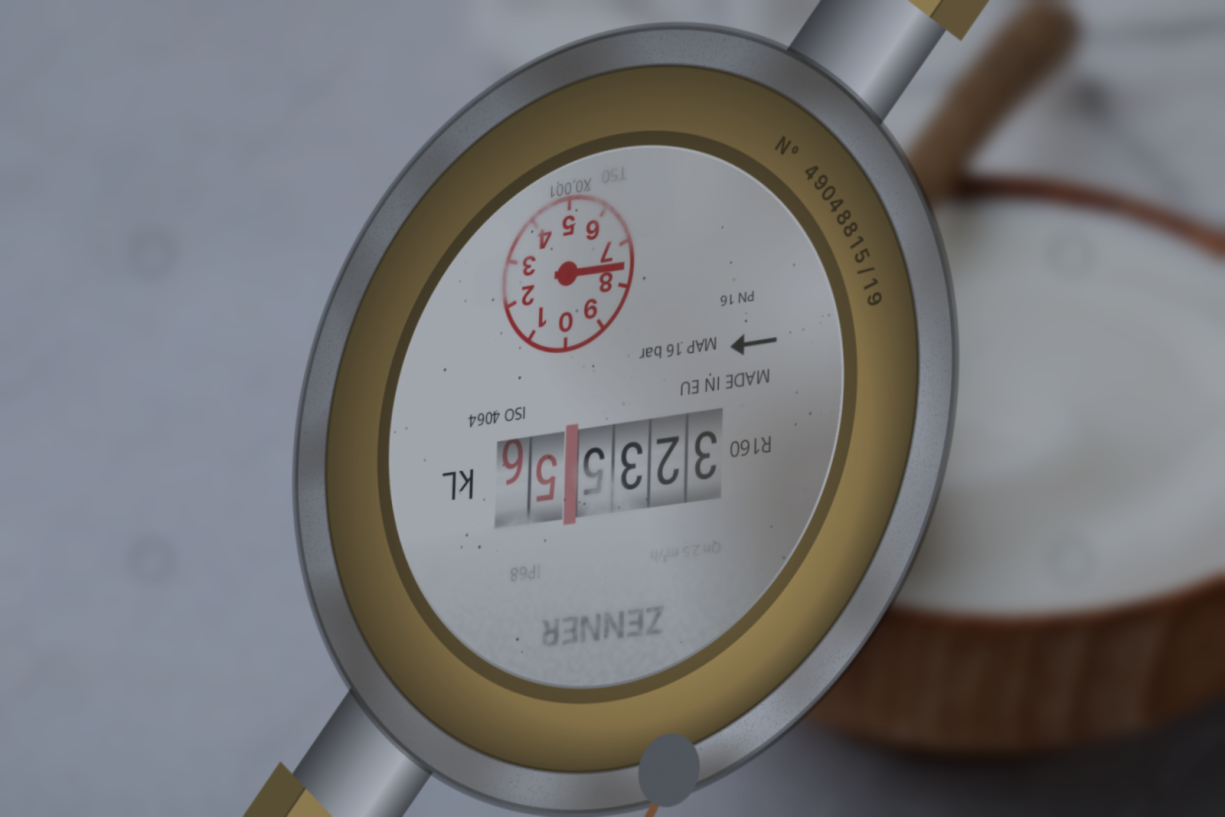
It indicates 3235.557kL
